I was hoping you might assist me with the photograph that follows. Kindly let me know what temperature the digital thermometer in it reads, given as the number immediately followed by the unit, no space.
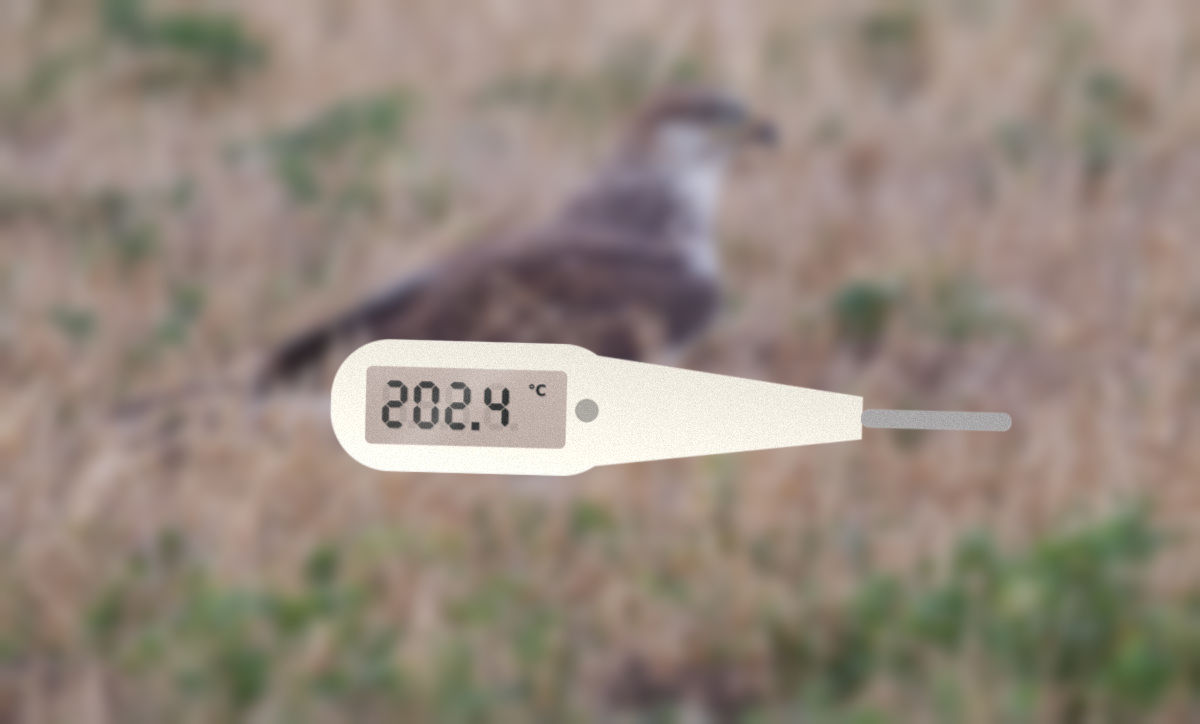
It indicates 202.4°C
